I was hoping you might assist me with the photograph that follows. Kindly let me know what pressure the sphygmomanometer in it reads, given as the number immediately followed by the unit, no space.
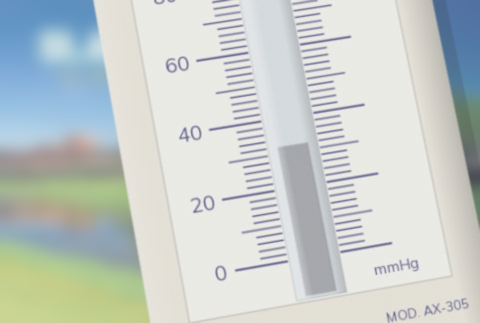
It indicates 32mmHg
